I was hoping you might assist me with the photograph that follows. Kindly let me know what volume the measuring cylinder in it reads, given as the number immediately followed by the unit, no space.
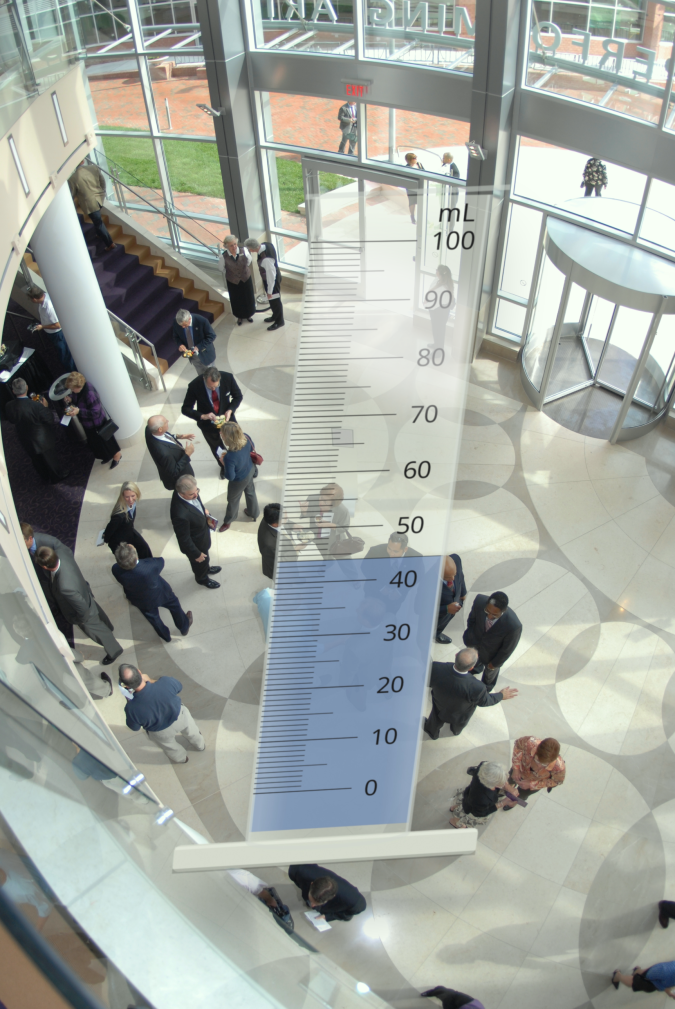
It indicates 44mL
